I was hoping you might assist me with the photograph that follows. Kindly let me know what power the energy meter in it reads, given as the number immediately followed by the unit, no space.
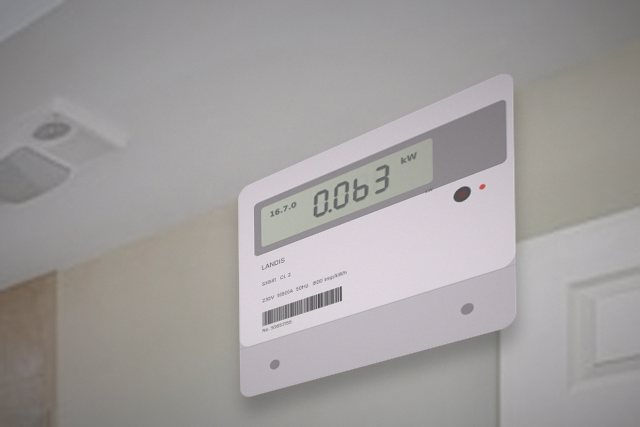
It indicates 0.063kW
